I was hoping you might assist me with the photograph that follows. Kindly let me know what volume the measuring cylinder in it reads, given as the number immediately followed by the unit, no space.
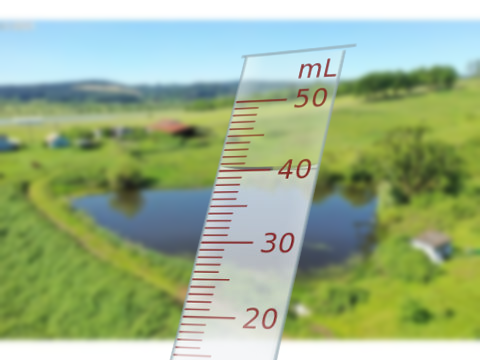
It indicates 40mL
